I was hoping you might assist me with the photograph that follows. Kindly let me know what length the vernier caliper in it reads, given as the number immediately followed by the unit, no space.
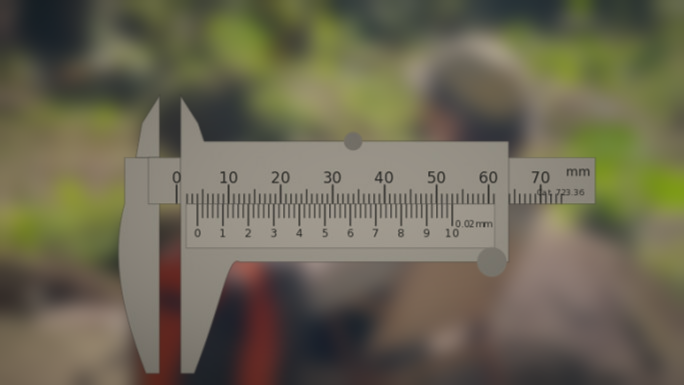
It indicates 4.0mm
